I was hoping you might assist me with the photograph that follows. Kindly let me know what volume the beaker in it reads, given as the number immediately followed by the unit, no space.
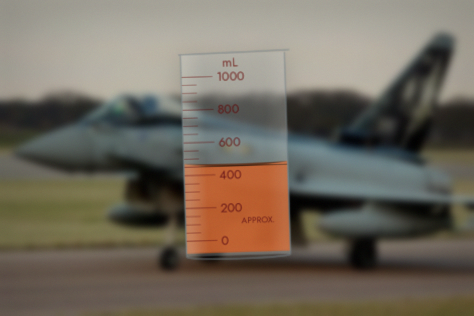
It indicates 450mL
